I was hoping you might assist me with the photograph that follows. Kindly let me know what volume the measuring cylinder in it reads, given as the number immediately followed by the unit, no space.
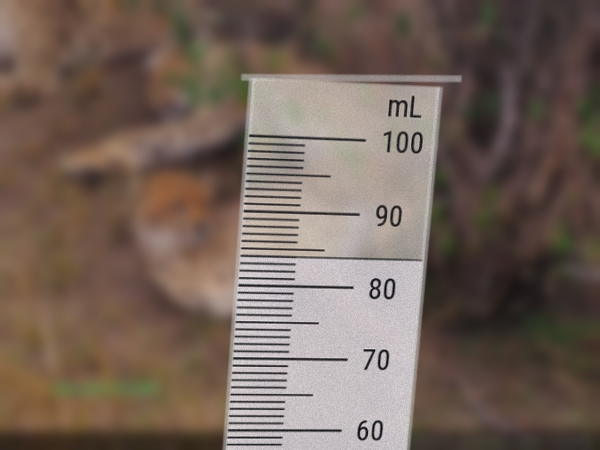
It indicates 84mL
